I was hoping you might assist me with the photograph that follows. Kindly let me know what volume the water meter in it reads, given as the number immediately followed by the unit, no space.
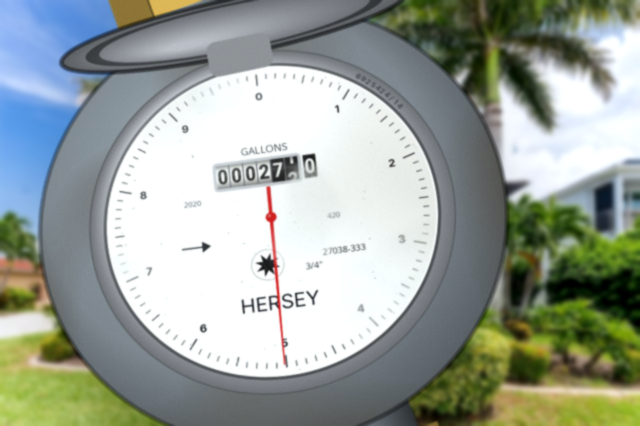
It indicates 2715.0gal
